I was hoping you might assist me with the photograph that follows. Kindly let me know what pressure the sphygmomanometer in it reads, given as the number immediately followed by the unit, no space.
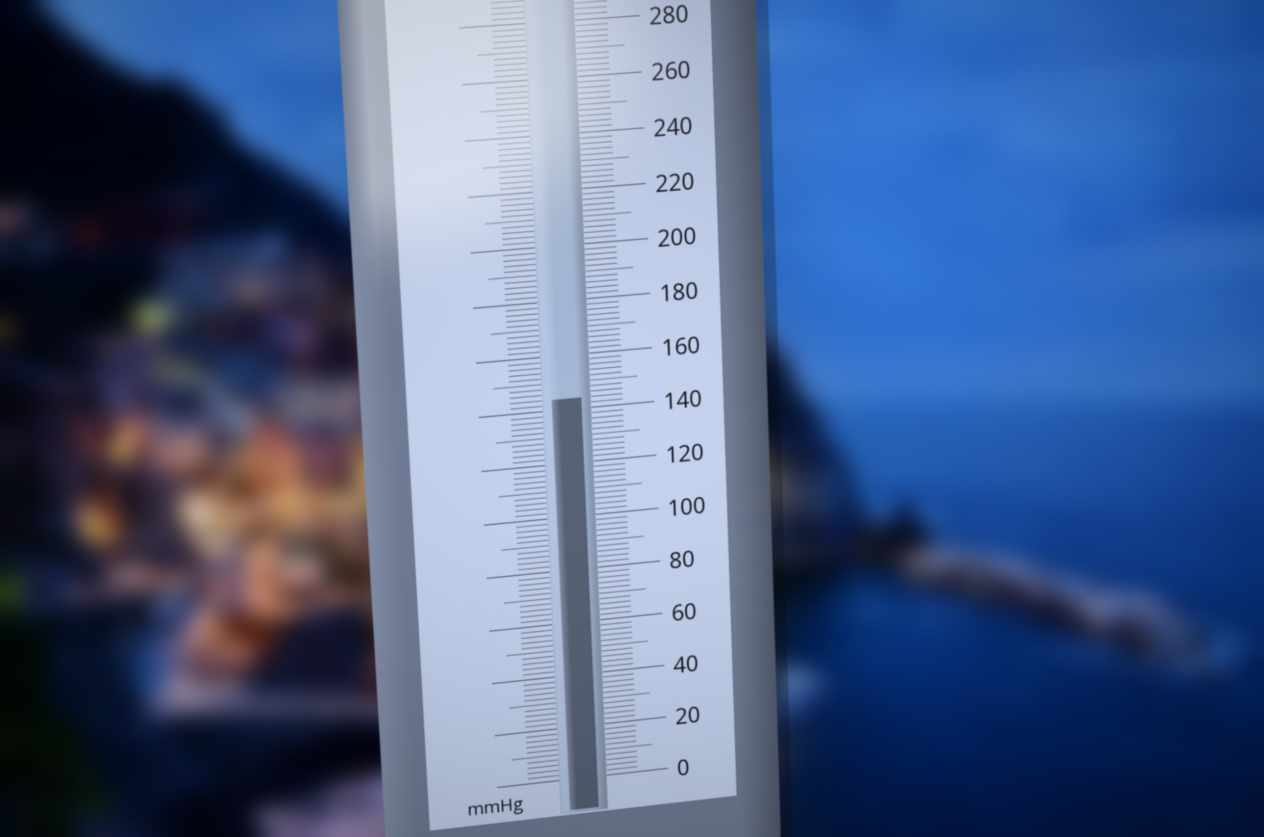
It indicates 144mmHg
